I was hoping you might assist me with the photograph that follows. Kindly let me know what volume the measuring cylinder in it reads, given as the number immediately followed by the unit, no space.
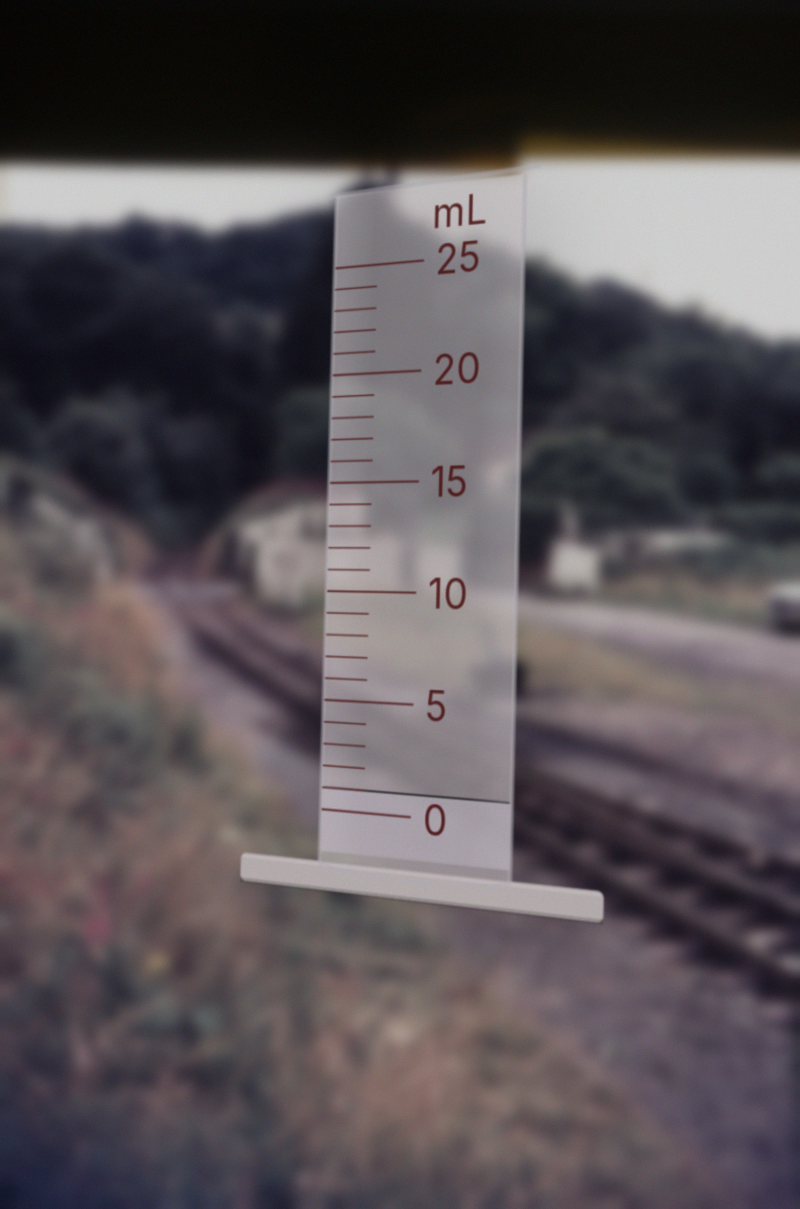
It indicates 1mL
